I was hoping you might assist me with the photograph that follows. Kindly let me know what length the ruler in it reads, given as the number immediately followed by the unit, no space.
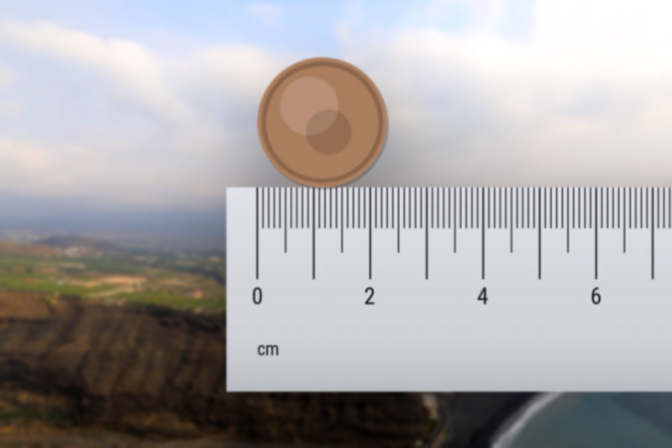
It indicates 2.3cm
